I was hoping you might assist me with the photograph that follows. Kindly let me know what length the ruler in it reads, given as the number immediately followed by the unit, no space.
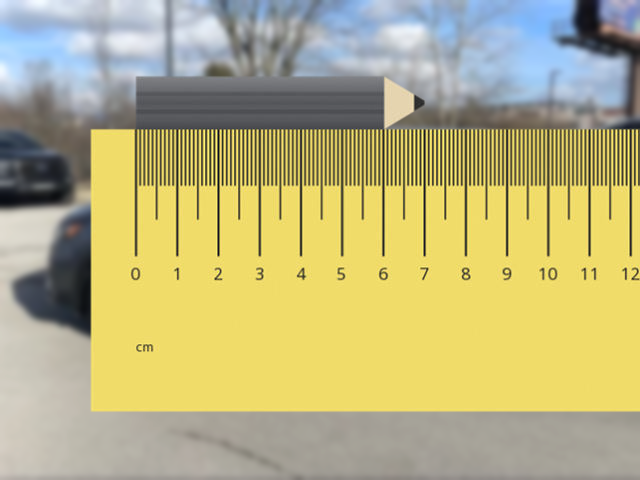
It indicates 7cm
